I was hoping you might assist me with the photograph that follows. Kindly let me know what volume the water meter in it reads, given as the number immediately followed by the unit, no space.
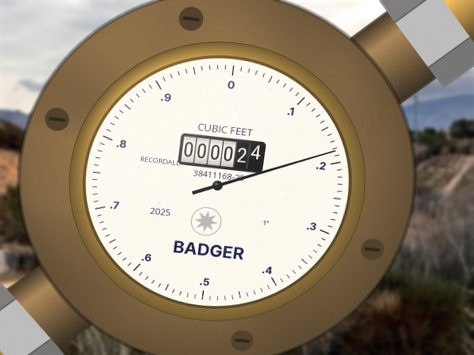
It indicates 24.18ft³
